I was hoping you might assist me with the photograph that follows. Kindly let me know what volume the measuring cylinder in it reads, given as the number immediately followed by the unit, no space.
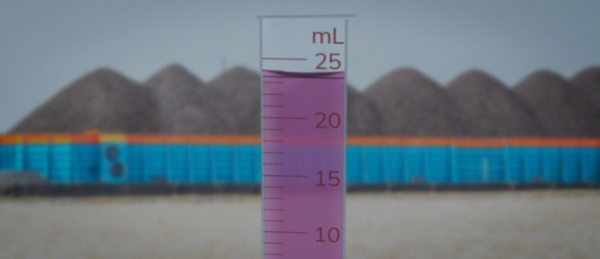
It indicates 23.5mL
